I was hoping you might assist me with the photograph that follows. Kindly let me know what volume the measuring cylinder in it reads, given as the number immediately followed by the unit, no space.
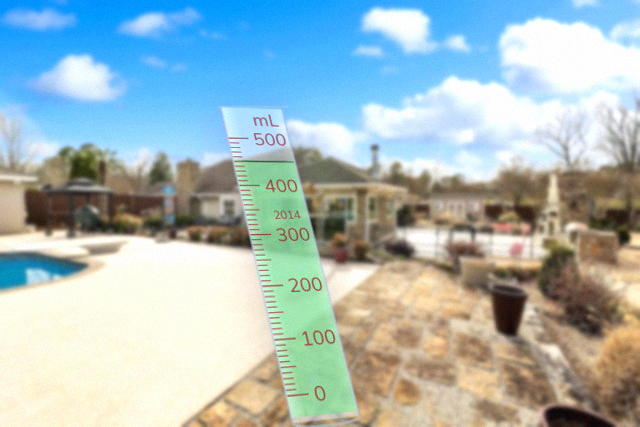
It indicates 450mL
